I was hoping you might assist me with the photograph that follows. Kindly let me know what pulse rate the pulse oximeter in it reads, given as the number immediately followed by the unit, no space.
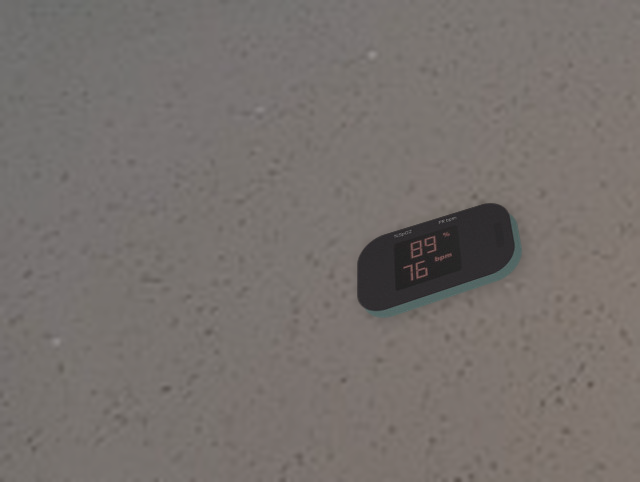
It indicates 76bpm
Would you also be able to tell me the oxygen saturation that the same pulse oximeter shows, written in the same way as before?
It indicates 89%
